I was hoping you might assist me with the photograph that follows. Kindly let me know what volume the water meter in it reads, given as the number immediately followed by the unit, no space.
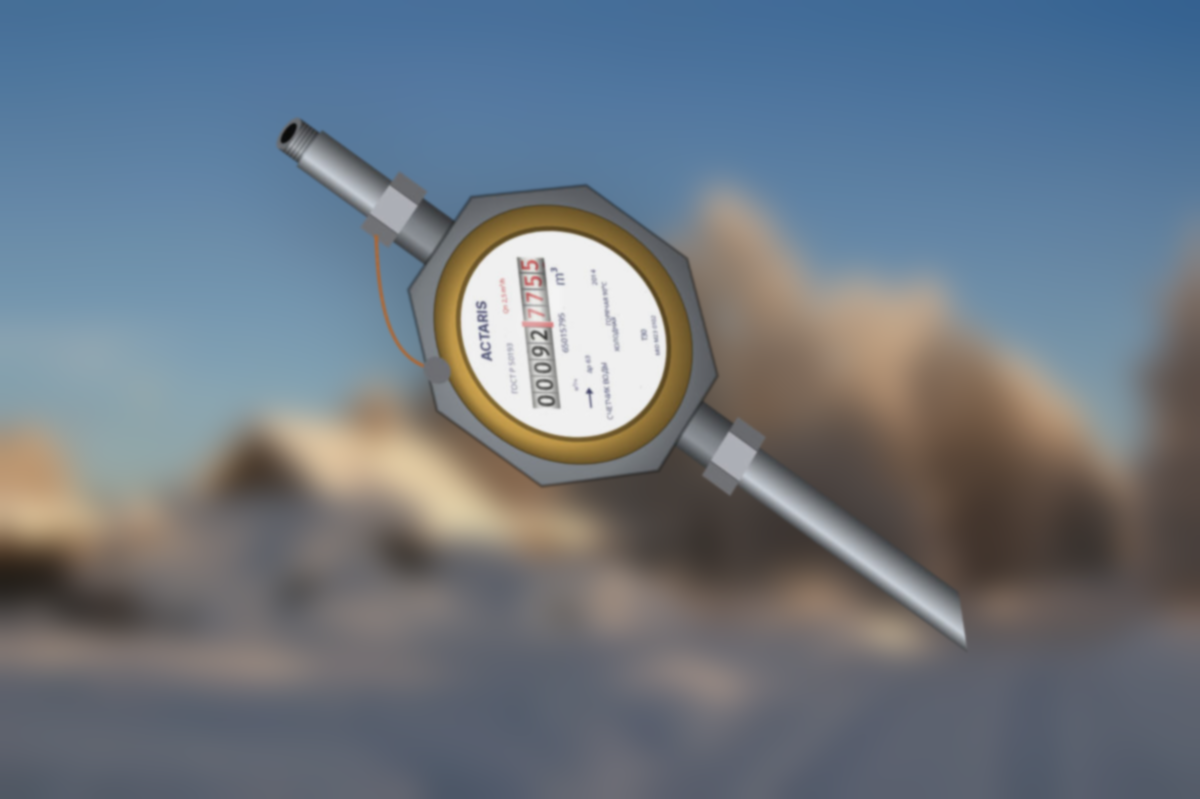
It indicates 92.7755m³
